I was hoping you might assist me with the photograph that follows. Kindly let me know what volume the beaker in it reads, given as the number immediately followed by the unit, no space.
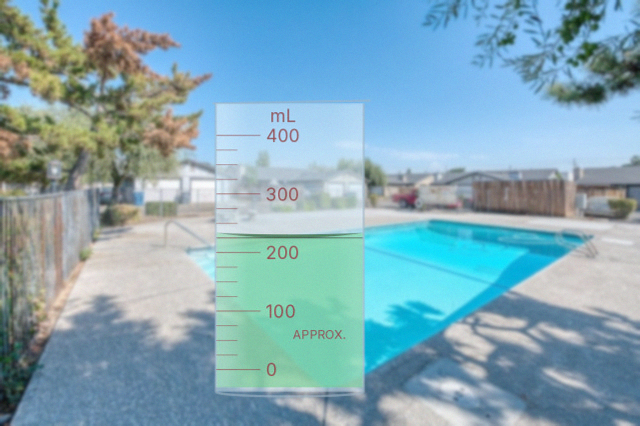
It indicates 225mL
